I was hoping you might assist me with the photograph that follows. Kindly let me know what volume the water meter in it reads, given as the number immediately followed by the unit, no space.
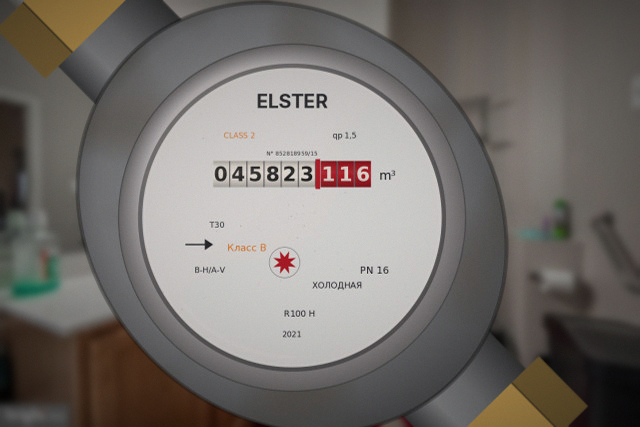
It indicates 45823.116m³
